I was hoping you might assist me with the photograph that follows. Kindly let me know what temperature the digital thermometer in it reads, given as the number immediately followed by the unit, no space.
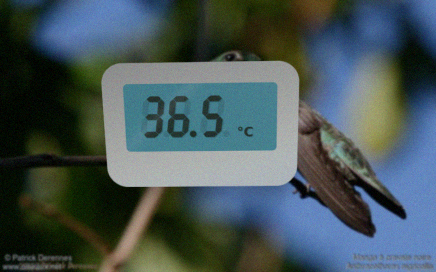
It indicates 36.5°C
